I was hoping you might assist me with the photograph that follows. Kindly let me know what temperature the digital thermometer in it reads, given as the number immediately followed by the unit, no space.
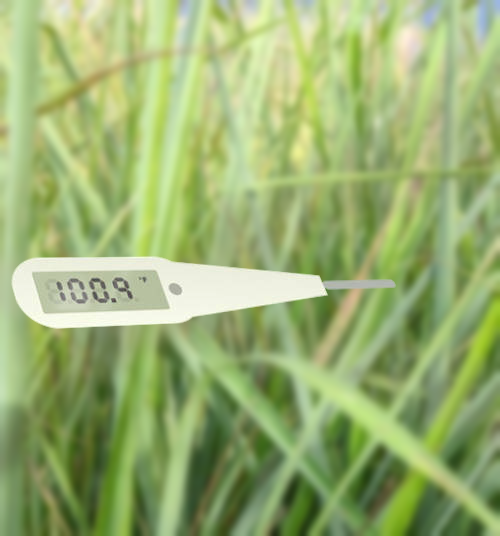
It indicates 100.9°F
